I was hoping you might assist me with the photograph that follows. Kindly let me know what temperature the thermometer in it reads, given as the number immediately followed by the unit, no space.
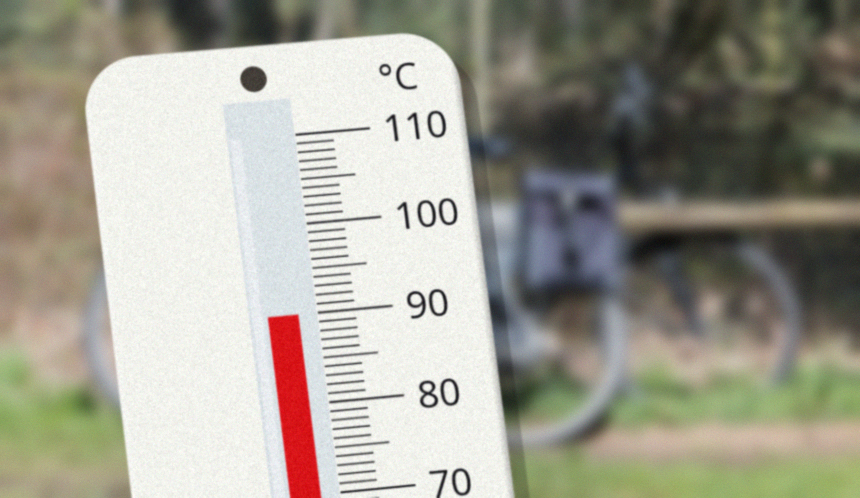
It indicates 90°C
